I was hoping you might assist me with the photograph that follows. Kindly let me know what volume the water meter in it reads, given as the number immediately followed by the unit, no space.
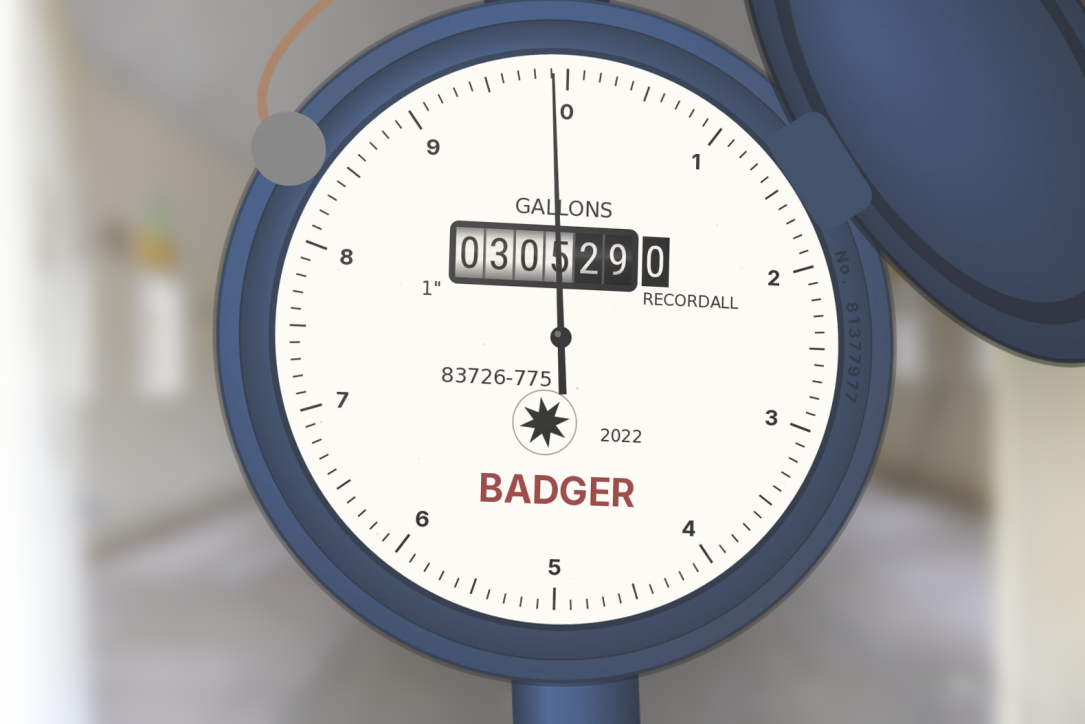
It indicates 305289.9gal
